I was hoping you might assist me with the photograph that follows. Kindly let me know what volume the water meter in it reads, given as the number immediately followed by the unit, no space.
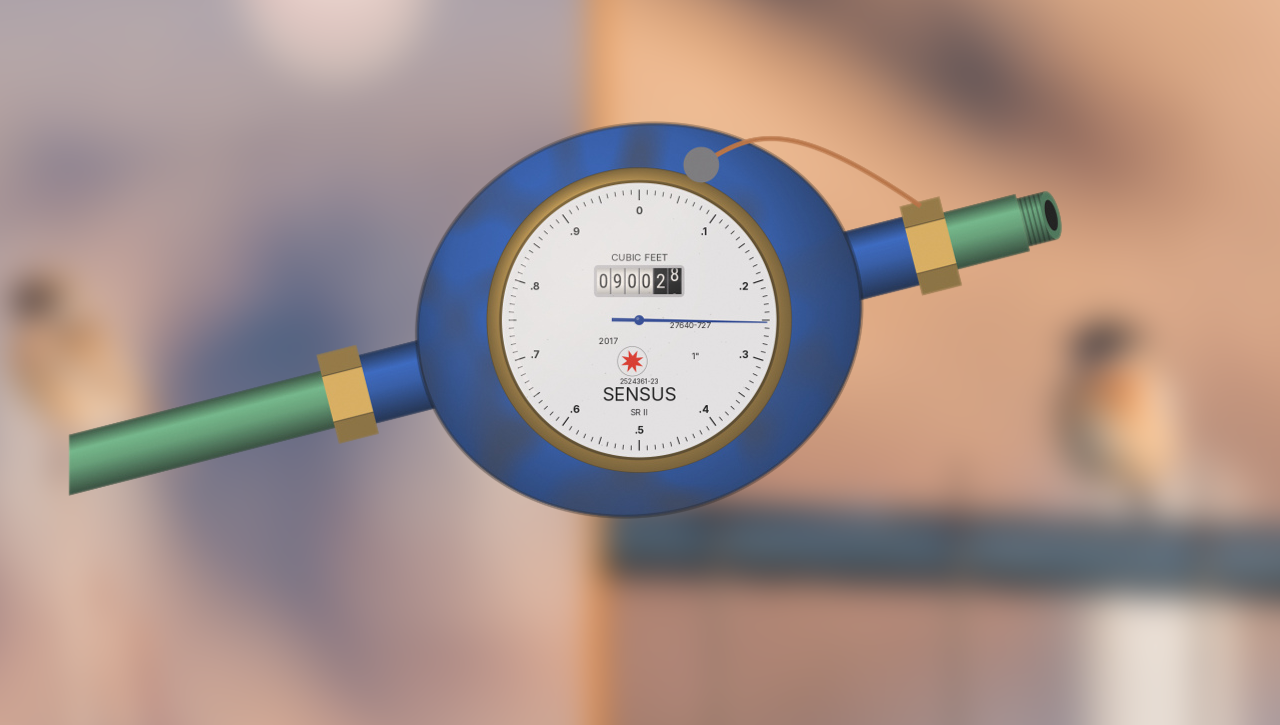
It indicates 90028.25ft³
